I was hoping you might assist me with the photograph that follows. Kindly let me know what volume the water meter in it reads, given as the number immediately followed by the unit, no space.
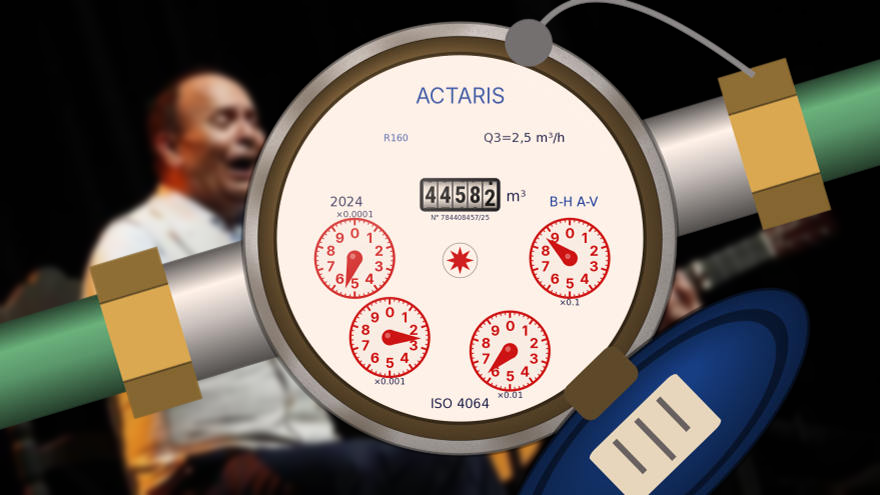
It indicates 44581.8625m³
